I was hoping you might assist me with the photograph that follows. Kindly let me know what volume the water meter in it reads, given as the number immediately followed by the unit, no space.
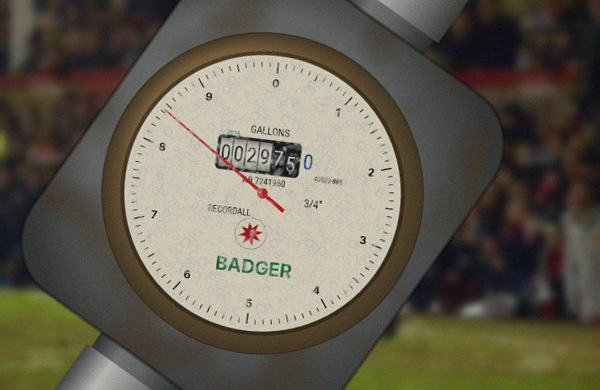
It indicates 29748.4gal
